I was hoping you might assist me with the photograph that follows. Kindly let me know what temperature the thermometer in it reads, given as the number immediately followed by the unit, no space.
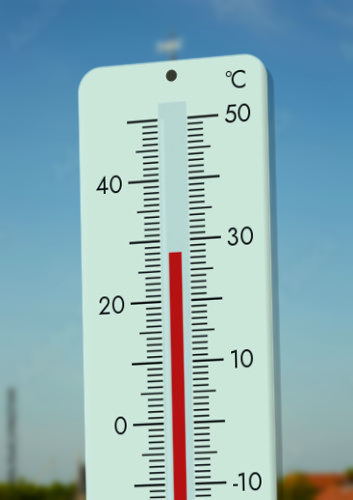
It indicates 28°C
